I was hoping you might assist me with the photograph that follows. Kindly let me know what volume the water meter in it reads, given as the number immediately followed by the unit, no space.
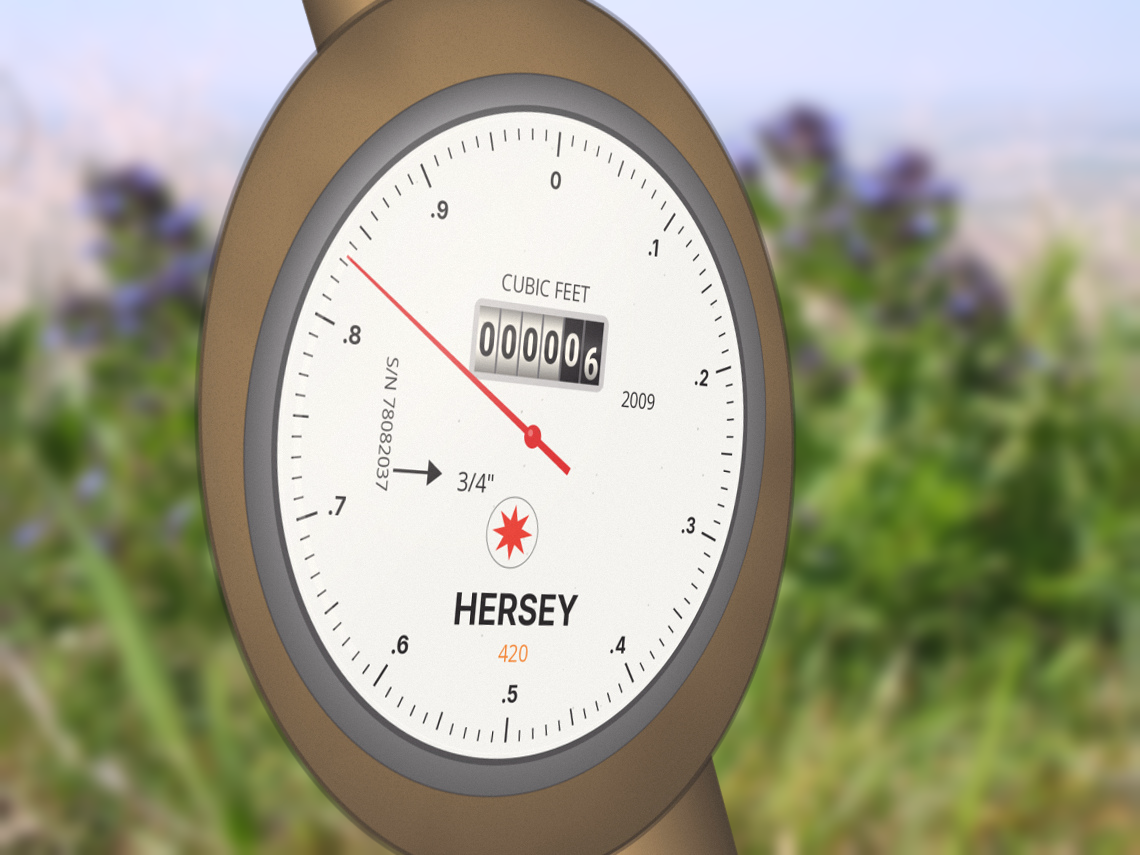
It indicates 5.83ft³
